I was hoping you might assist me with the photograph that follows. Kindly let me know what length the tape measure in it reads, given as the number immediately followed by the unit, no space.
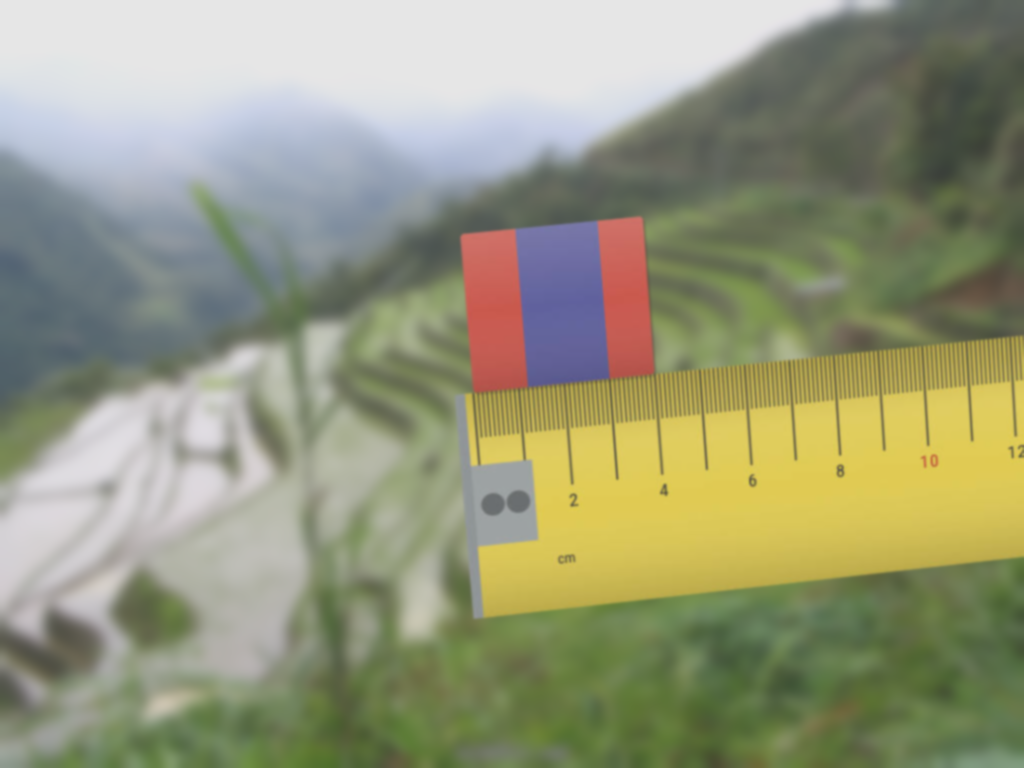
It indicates 4cm
